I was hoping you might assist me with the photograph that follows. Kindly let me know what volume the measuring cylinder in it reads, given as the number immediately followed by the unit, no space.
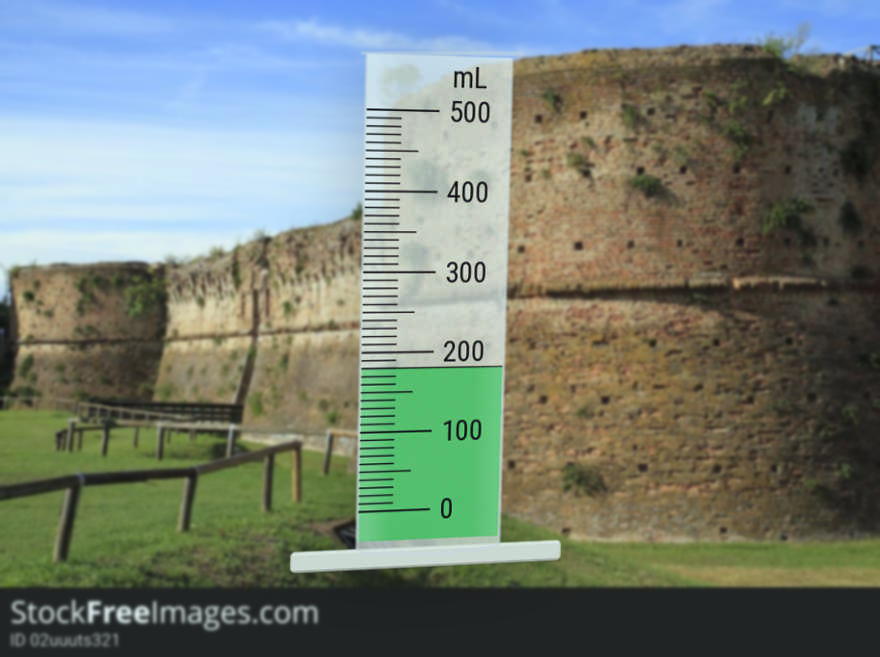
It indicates 180mL
